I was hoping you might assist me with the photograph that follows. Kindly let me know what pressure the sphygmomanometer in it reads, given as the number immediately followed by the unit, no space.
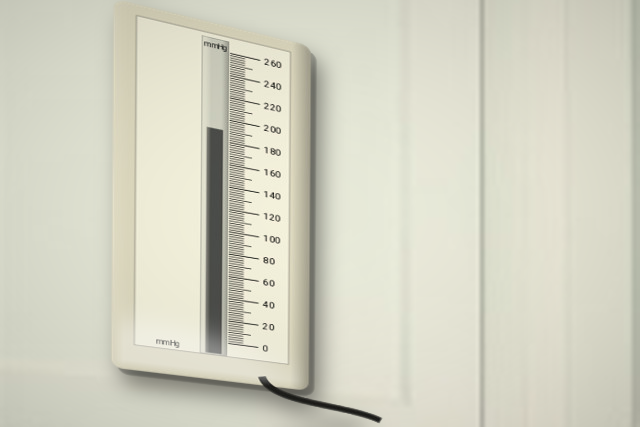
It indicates 190mmHg
